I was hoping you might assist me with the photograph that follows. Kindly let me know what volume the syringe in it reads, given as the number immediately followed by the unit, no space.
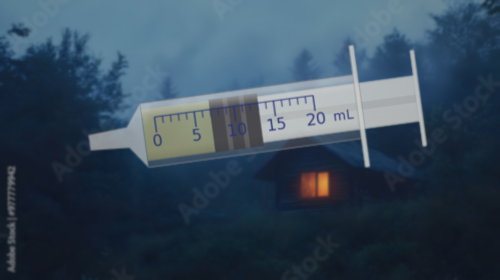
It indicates 7mL
